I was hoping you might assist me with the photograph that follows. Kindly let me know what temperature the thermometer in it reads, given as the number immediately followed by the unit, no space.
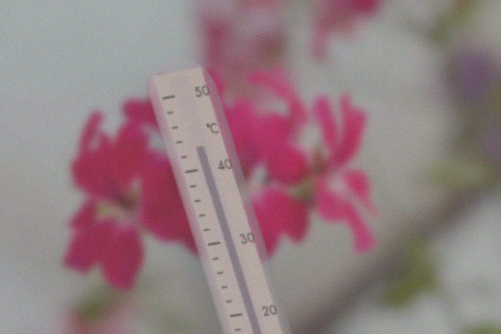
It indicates 43°C
